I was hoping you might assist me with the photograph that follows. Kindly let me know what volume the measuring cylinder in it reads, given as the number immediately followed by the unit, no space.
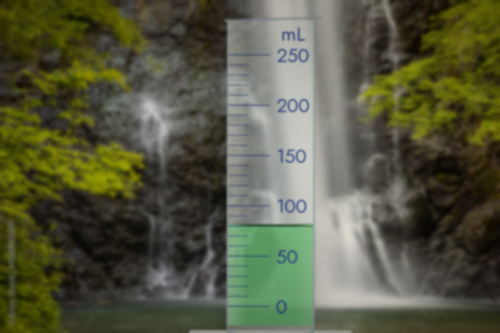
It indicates 80mL
